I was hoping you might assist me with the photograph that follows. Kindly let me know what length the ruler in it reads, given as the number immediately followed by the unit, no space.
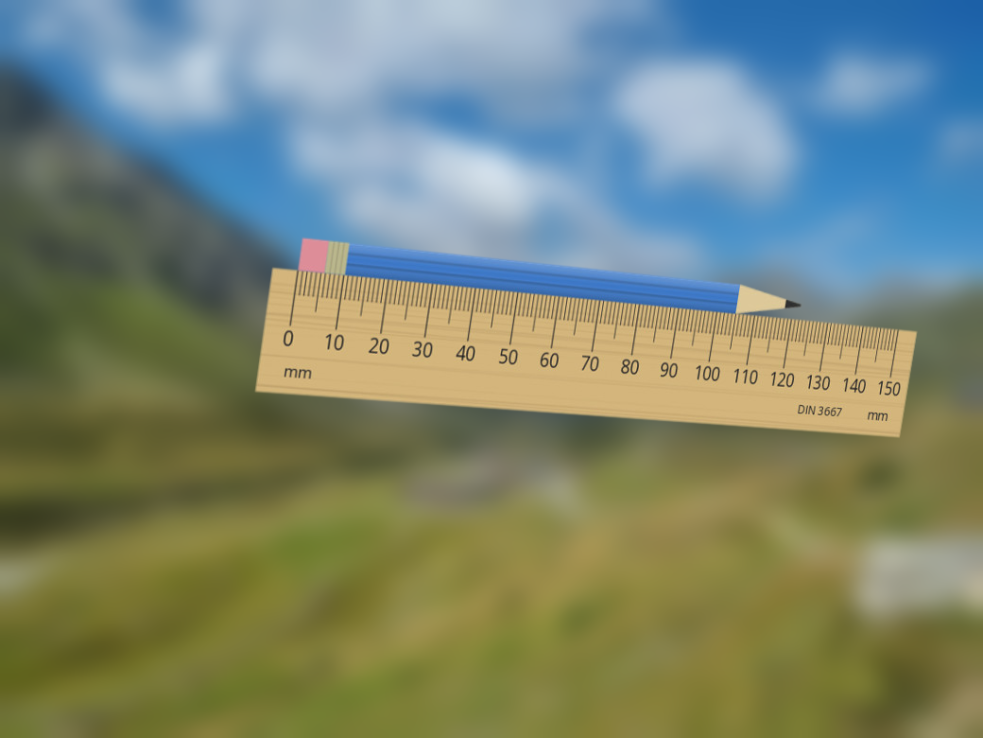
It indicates 122mm
